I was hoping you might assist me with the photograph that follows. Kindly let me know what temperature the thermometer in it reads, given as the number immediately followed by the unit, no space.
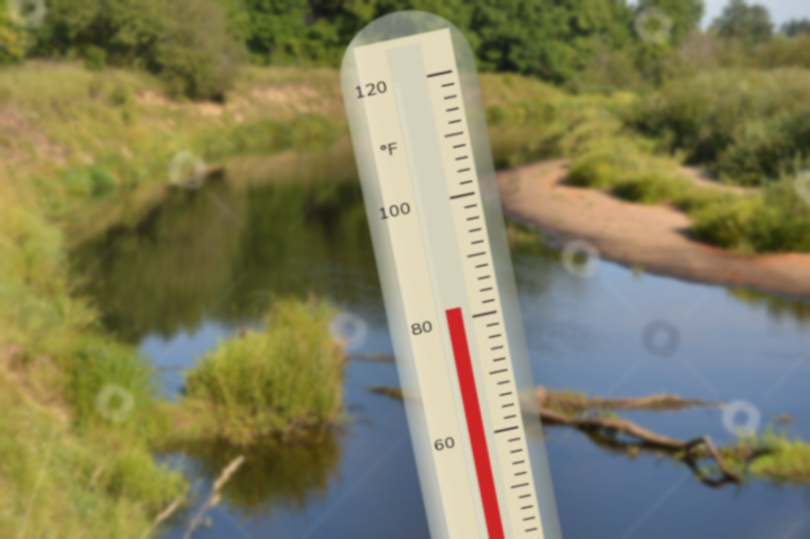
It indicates 82°F
